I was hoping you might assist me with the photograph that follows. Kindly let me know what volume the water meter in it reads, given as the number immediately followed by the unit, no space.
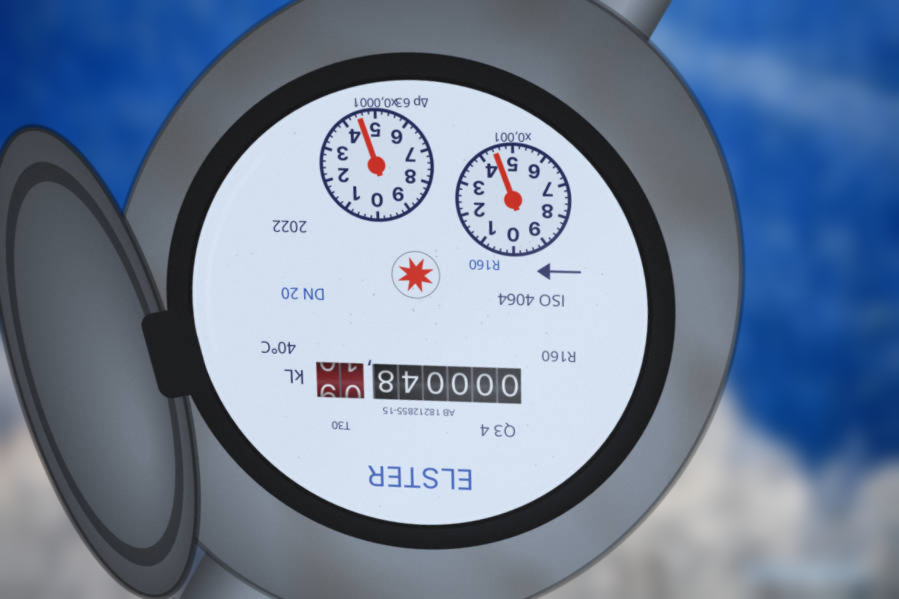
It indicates 48.0944kL
